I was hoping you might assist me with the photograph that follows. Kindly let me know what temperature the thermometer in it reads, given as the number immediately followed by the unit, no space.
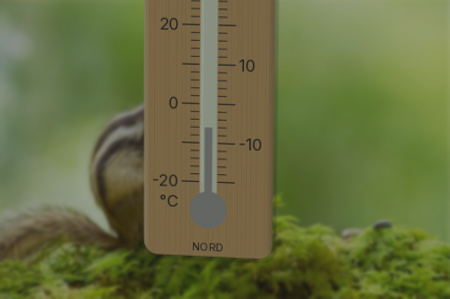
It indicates -6°C
